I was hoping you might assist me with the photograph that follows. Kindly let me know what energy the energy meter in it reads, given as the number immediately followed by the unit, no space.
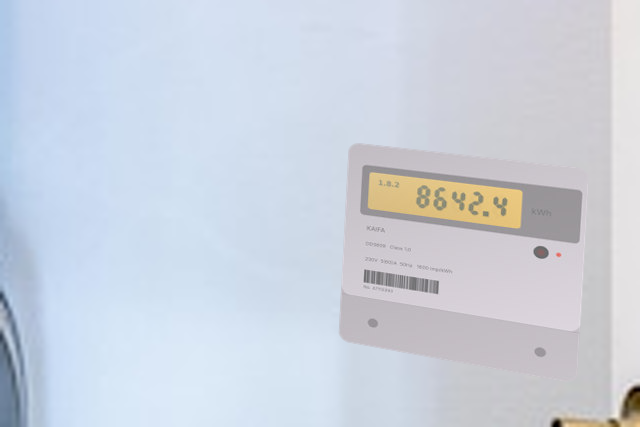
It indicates 8642.4kWh
